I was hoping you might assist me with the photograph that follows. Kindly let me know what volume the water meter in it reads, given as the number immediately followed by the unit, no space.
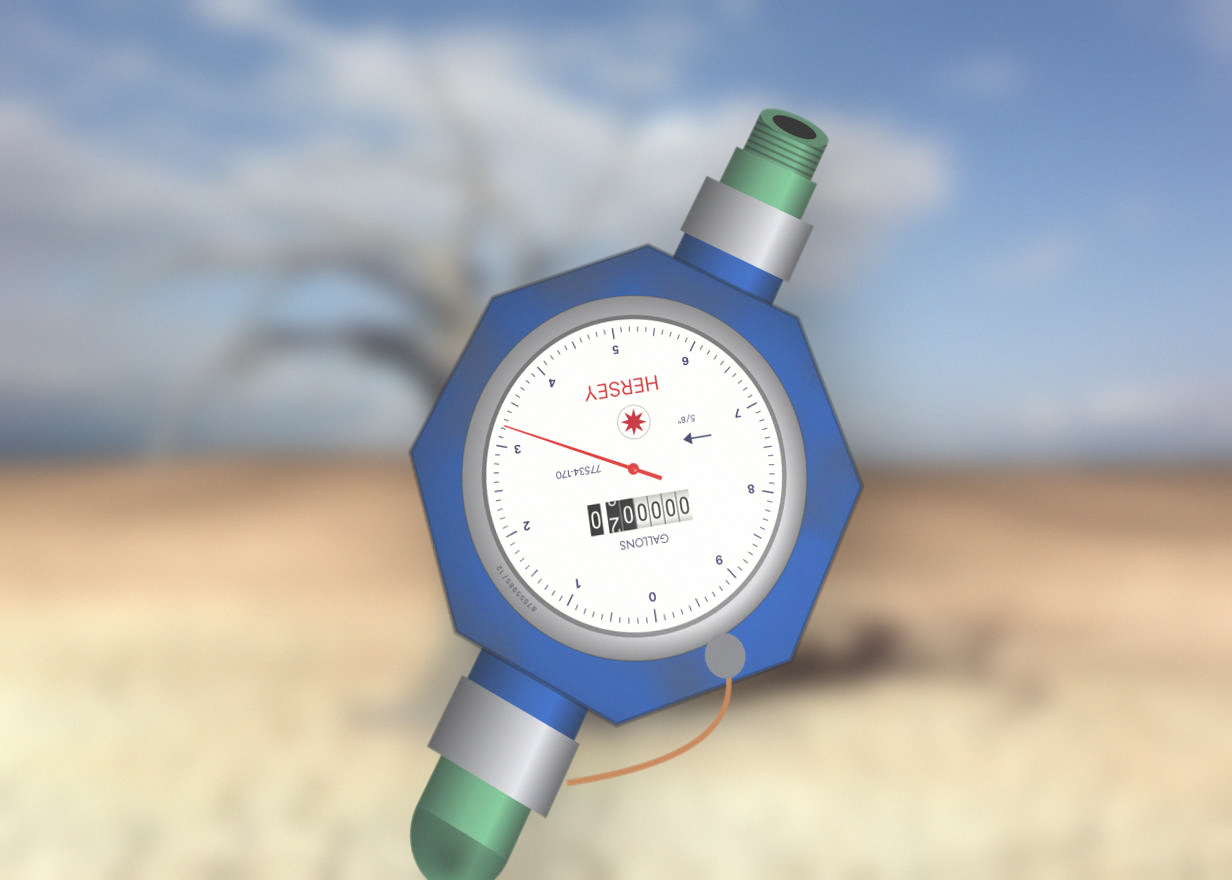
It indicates 23.2gal
